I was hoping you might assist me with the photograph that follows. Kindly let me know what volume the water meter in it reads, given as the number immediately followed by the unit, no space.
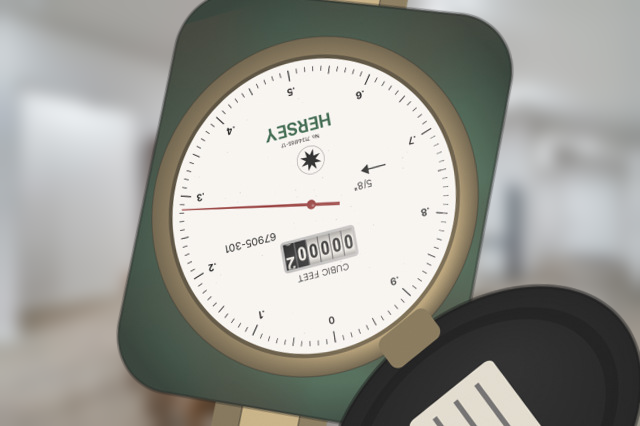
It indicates 2.28ft³
